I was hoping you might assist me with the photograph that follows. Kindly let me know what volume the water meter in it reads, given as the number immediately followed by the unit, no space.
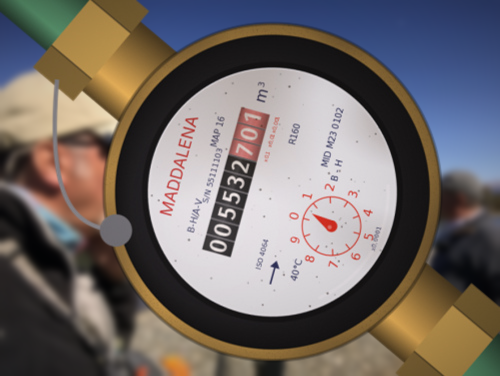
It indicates 5532.7010m³
